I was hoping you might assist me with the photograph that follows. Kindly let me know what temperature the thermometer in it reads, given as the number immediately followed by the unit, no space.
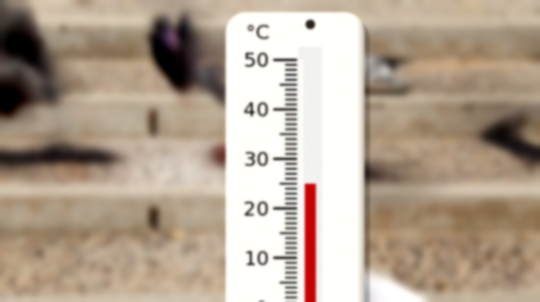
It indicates 25°C
